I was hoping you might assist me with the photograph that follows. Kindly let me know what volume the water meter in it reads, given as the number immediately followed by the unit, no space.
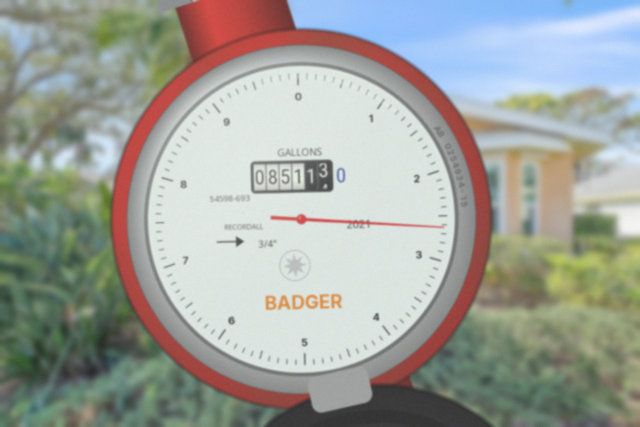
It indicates 851132.6gal
